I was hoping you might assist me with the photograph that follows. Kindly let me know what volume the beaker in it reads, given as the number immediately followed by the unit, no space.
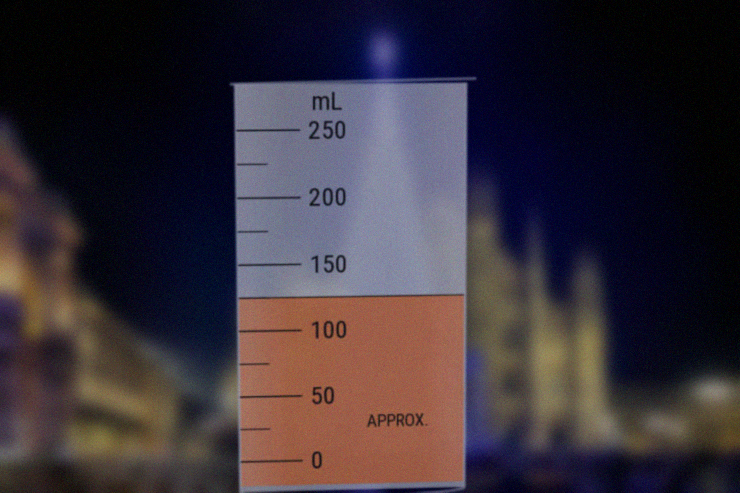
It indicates 125mL
